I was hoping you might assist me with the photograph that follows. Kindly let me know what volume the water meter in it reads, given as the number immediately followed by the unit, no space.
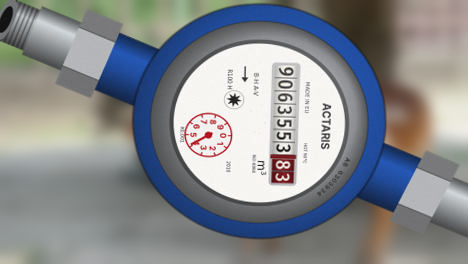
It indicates 9063553.834m³
